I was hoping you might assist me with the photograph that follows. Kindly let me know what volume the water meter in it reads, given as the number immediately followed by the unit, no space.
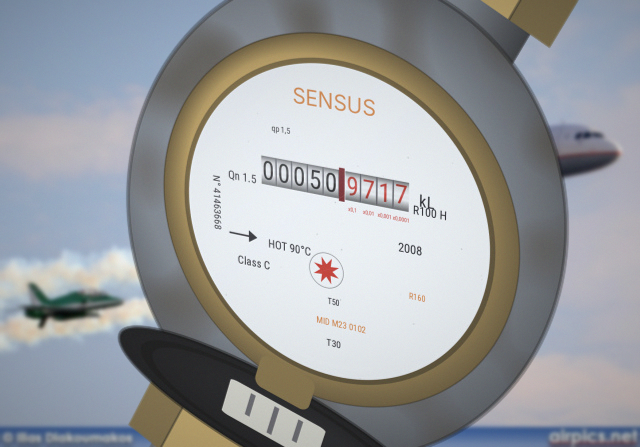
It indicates 50.9717kL
